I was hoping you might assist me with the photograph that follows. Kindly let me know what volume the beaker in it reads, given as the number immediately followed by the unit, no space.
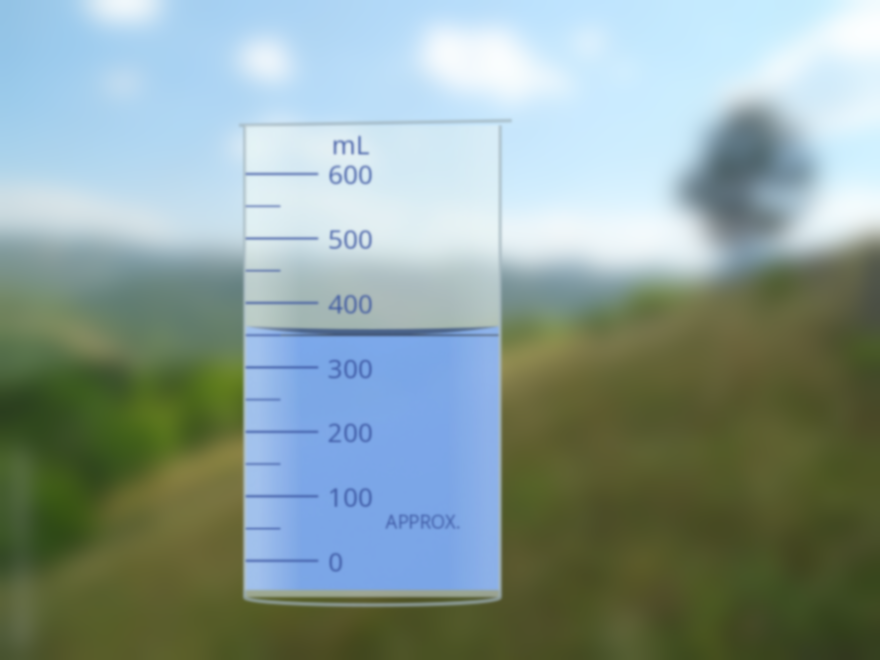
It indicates 350mL
